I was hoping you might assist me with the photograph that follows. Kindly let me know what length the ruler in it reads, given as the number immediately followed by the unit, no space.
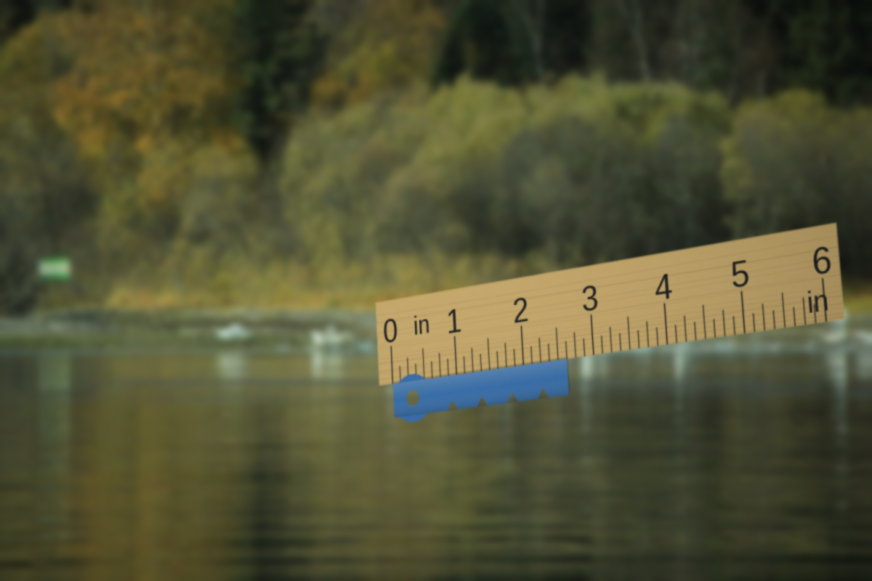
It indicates 2.625in
